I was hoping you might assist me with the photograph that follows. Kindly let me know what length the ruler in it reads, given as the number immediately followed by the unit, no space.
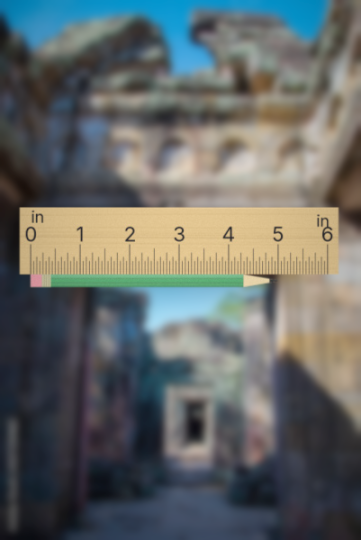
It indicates 5in
